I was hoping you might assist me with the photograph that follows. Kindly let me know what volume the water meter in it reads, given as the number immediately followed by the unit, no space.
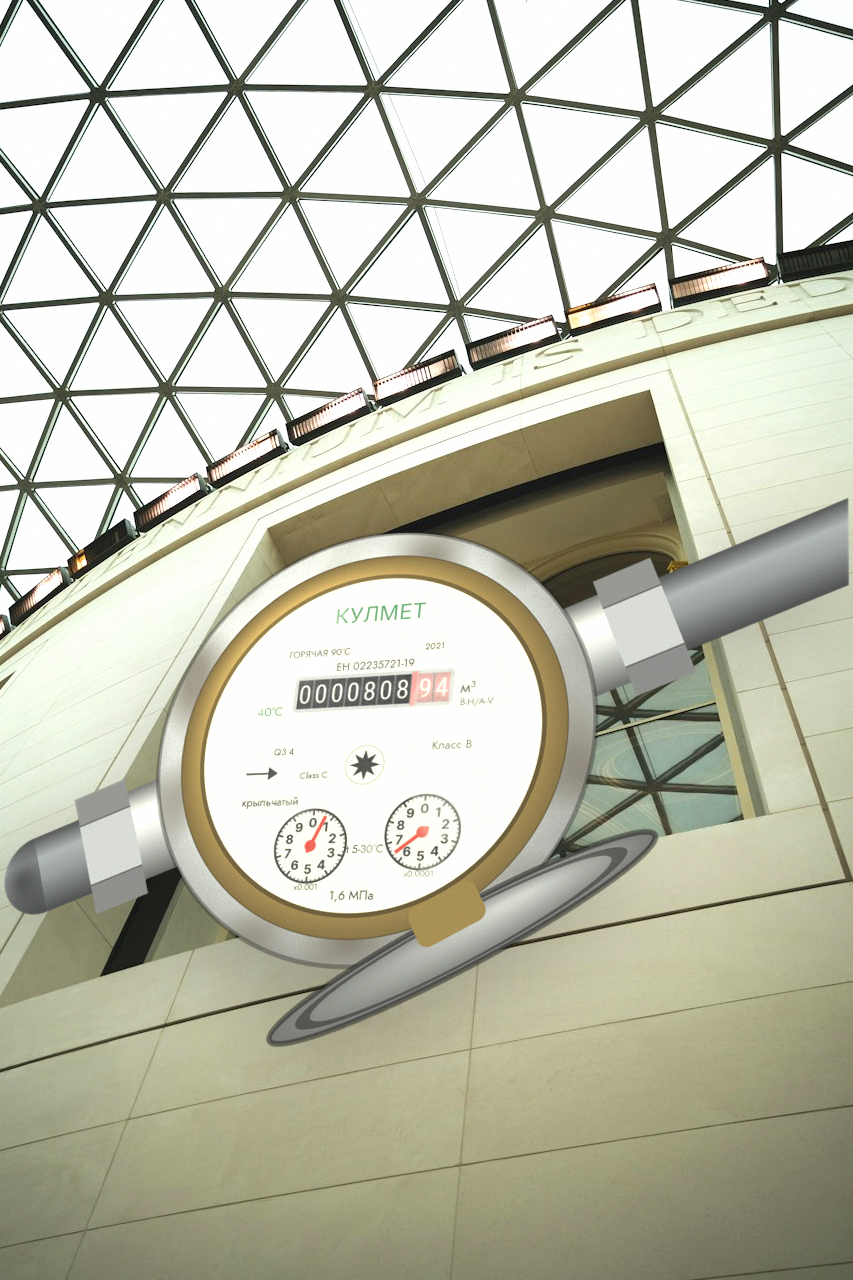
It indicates 808.9406m³
